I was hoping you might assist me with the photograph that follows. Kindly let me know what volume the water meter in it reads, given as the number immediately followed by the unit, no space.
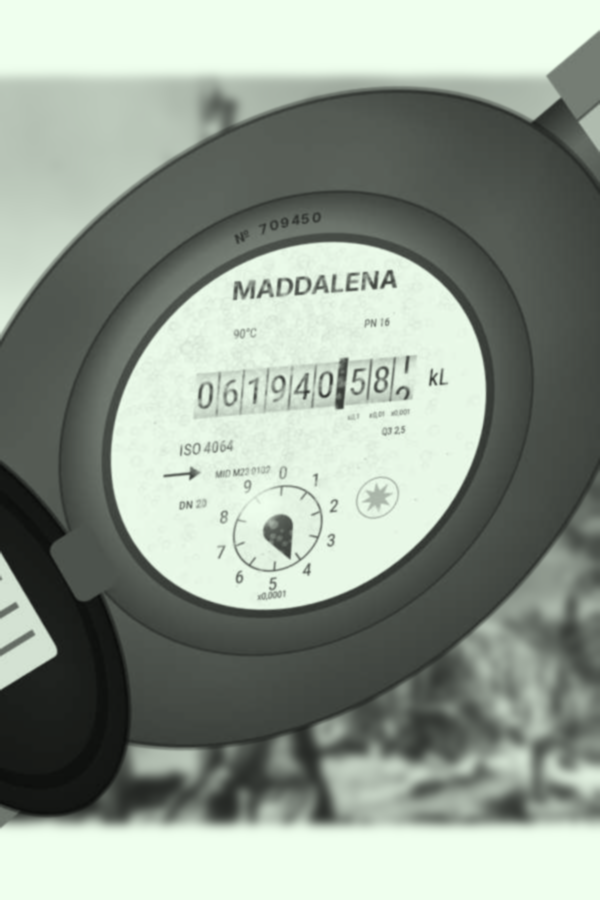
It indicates 61940.5814kL
